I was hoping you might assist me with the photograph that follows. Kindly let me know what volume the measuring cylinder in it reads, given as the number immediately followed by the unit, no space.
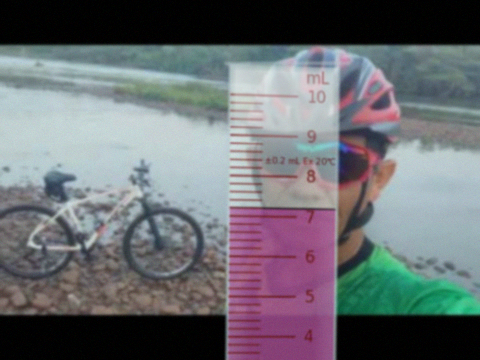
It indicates 7.2mL
